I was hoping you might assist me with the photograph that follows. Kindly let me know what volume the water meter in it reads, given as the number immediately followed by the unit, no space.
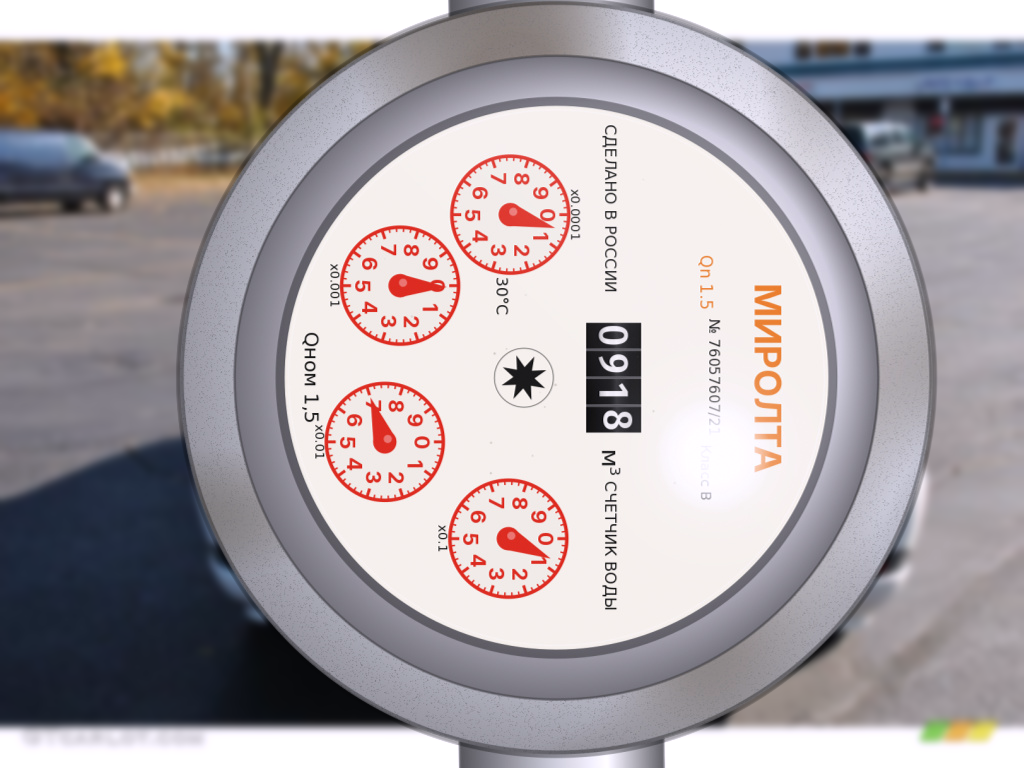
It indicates 918.0700m³
